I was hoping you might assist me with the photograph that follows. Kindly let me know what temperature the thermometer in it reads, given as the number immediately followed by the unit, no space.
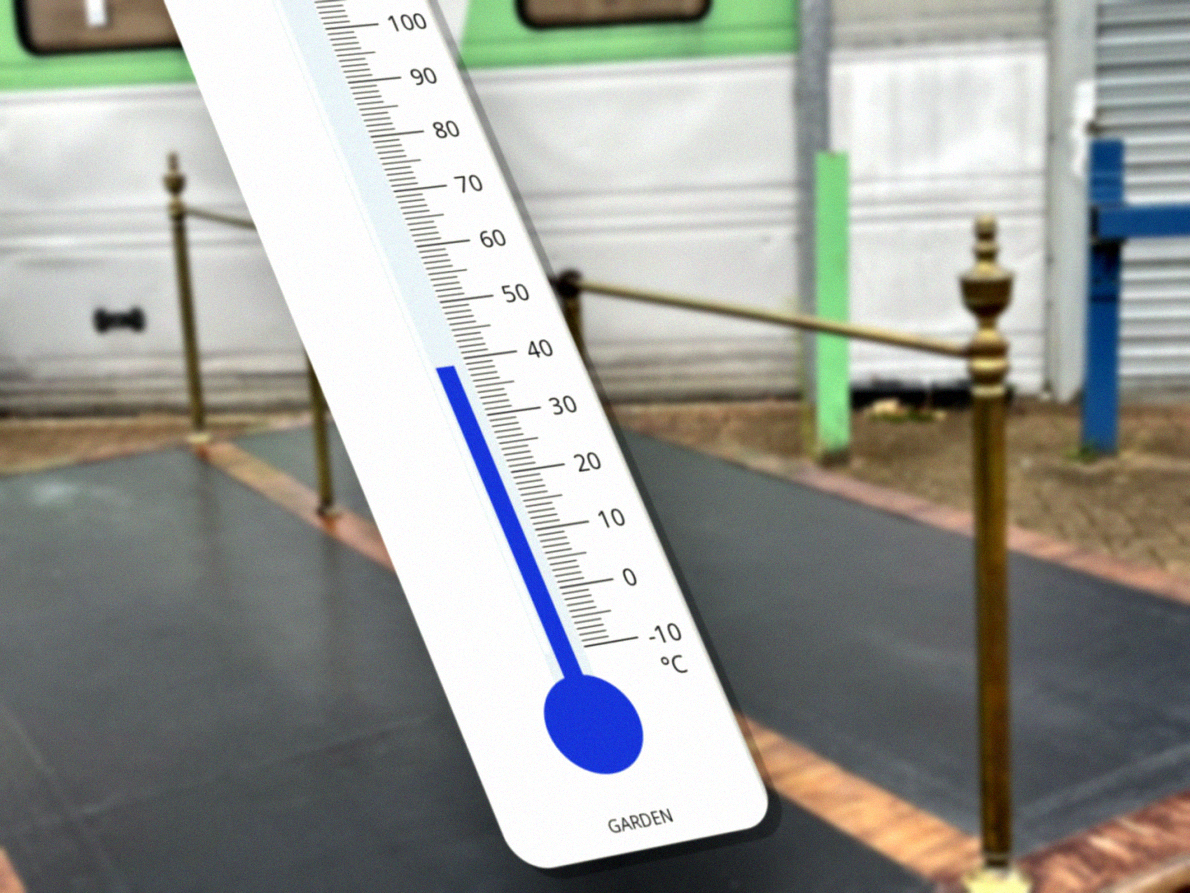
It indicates 39°C
